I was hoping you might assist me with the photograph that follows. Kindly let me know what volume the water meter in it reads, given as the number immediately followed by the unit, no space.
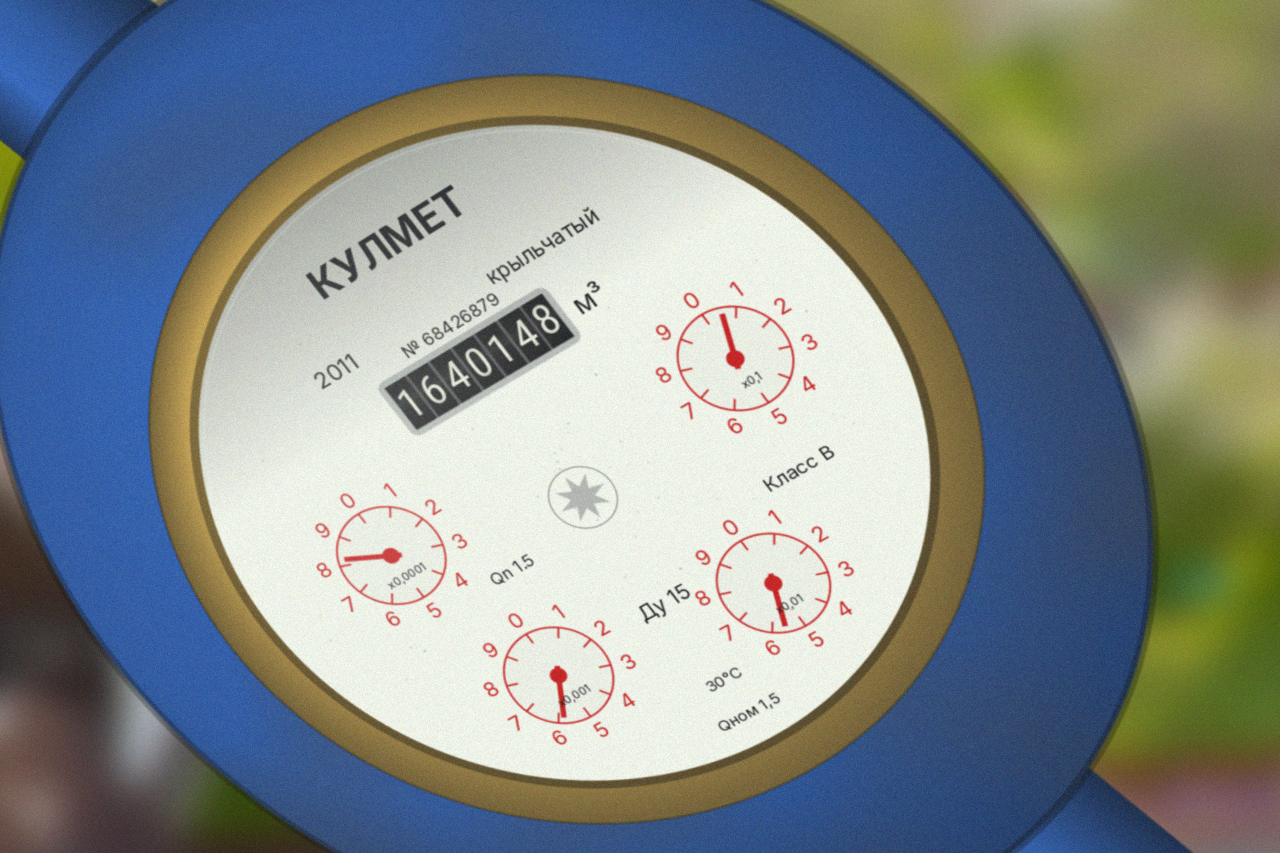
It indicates 1640148.0558m³
